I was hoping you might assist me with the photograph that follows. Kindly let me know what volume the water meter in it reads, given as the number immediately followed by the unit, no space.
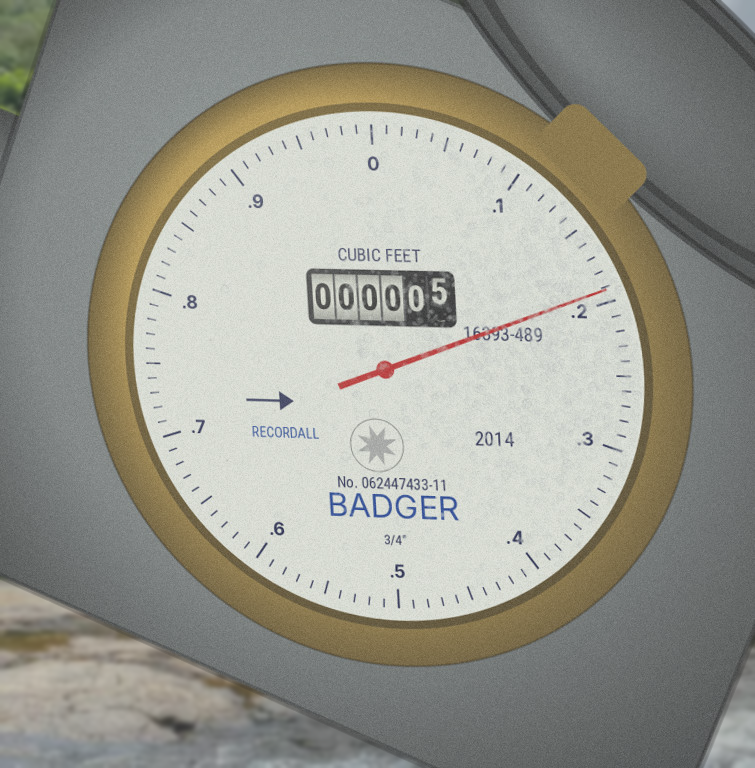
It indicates 5.19ft³
